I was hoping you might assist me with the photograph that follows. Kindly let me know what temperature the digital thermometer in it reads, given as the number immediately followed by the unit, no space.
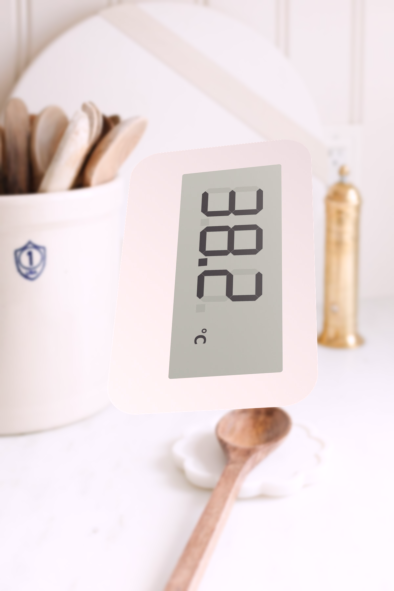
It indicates 38.2°C
